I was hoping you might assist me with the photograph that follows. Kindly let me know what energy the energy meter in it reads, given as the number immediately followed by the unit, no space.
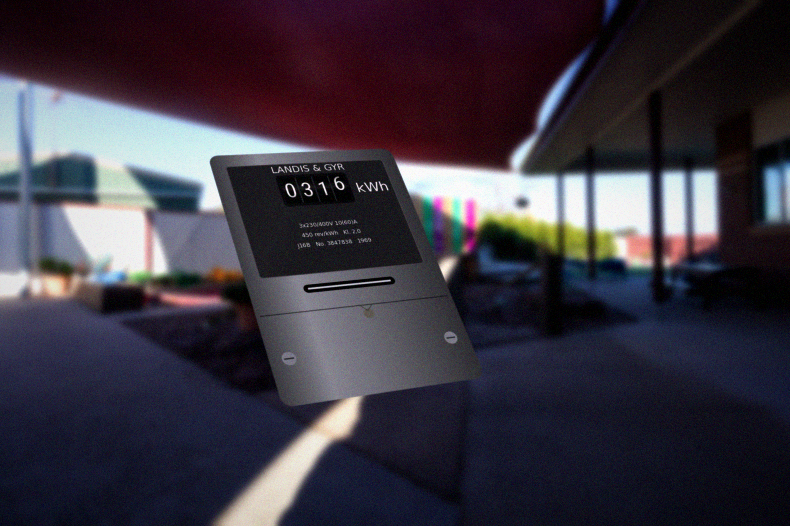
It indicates 316kWh
